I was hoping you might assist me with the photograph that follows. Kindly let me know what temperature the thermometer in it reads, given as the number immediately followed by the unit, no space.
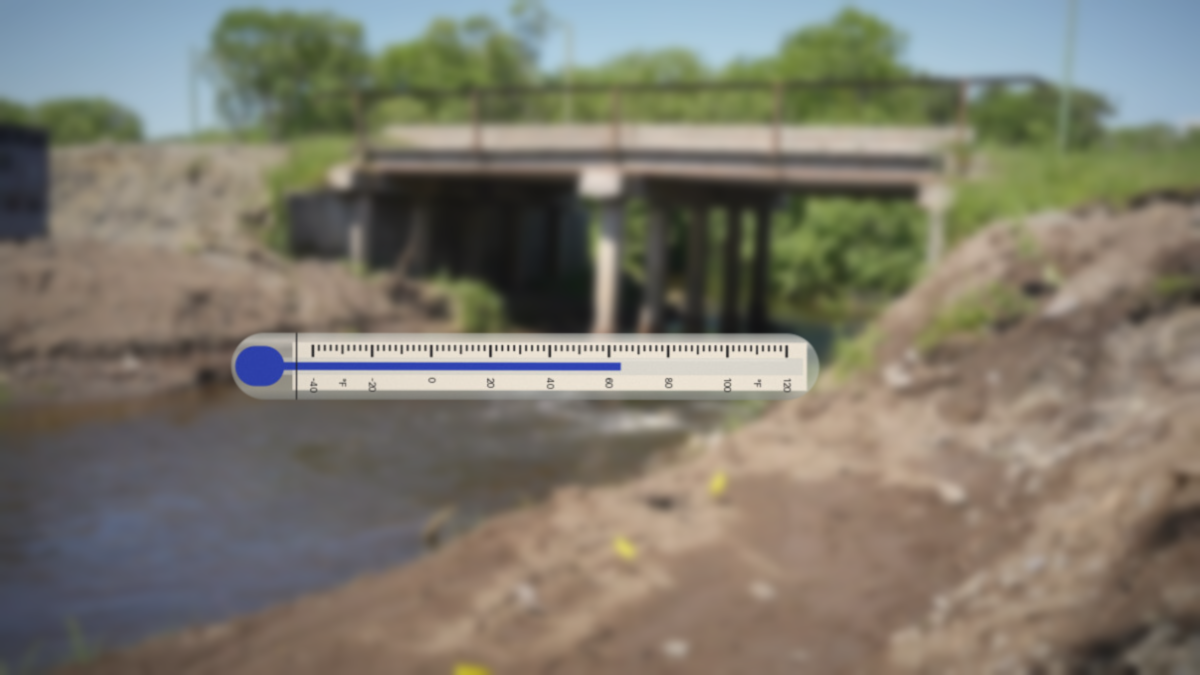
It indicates 64°F
